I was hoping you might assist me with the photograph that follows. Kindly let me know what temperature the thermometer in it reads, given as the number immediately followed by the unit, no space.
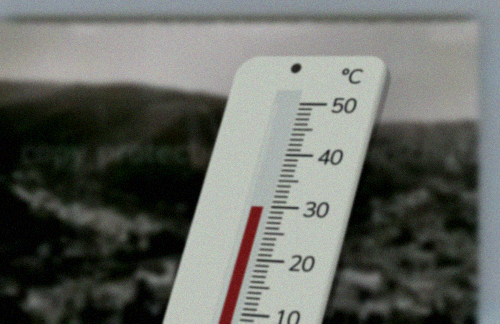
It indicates 30°C
